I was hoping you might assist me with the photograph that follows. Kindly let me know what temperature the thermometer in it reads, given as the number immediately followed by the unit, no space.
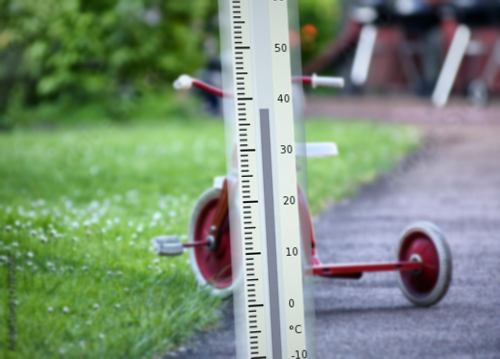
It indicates 38°C
